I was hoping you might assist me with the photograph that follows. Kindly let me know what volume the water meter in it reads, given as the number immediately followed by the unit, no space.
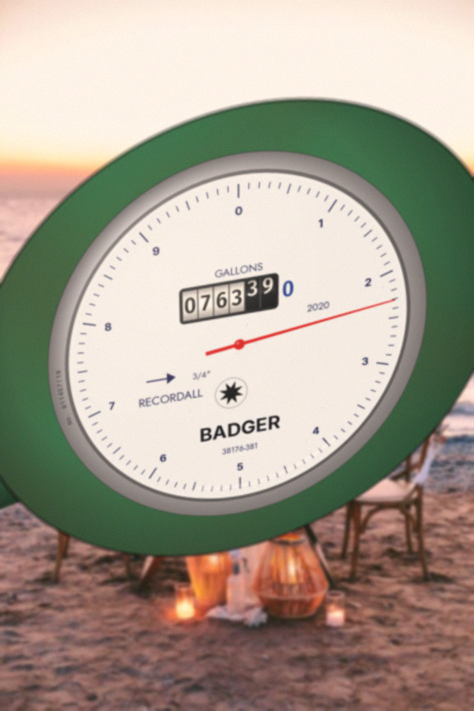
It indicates 763392.3gal
